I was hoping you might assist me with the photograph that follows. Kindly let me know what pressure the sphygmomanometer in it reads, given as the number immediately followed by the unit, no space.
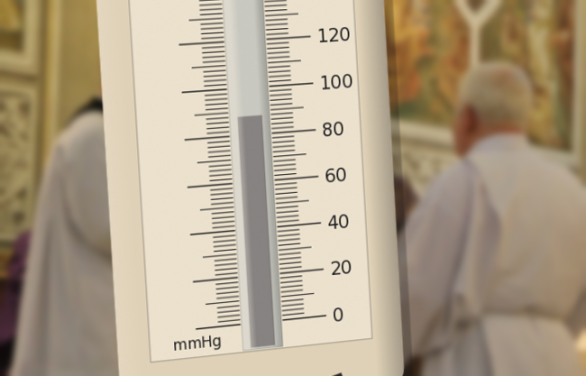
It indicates 88mmHg
